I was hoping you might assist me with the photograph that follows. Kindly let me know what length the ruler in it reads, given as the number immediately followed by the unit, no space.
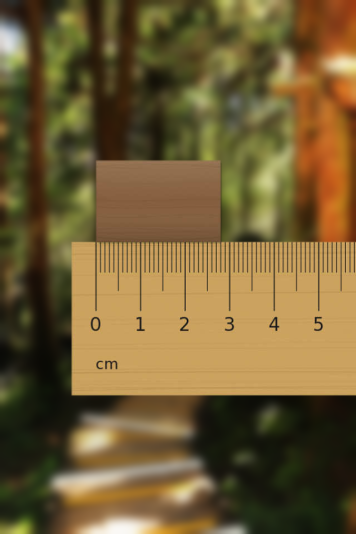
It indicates 2.8cm
